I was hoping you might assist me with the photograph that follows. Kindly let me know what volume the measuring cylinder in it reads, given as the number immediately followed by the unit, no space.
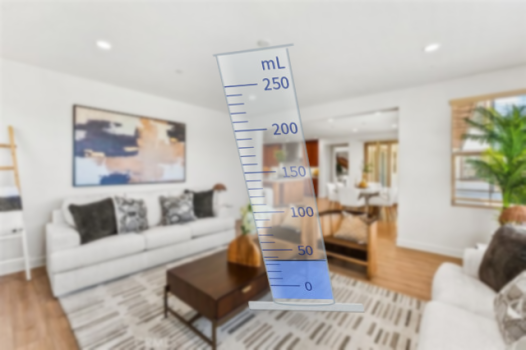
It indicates 35mL
